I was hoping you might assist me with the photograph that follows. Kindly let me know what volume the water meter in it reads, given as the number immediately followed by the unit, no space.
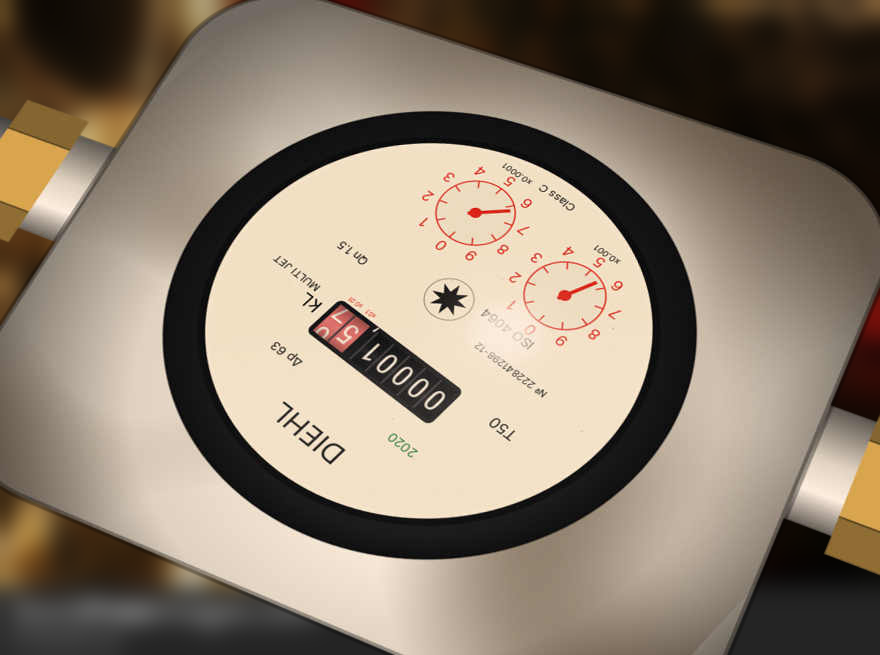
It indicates 1.5656kL
